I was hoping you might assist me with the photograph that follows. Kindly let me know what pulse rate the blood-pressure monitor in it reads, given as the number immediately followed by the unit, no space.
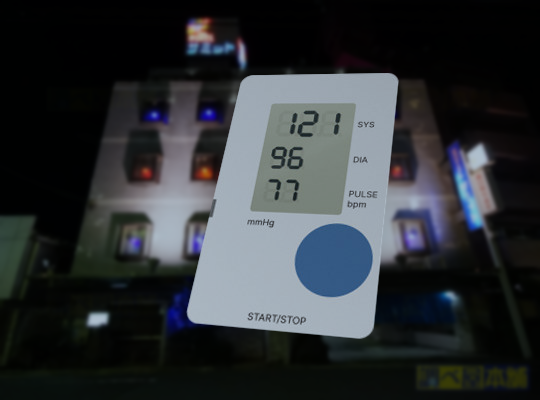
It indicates 77bpm
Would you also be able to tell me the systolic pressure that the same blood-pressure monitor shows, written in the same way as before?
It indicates 121mmHg
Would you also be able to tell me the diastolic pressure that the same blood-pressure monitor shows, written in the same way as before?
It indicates 96mmHg
